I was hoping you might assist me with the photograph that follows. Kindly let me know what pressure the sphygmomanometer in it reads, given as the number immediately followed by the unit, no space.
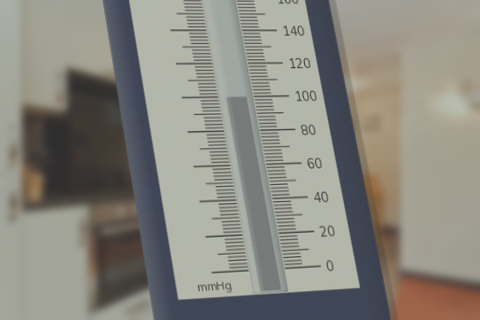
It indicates 100mmHg
